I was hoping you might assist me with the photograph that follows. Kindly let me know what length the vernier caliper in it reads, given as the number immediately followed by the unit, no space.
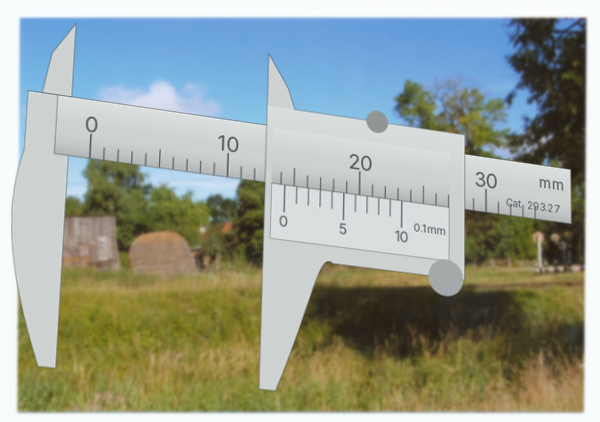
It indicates 14.3mm
